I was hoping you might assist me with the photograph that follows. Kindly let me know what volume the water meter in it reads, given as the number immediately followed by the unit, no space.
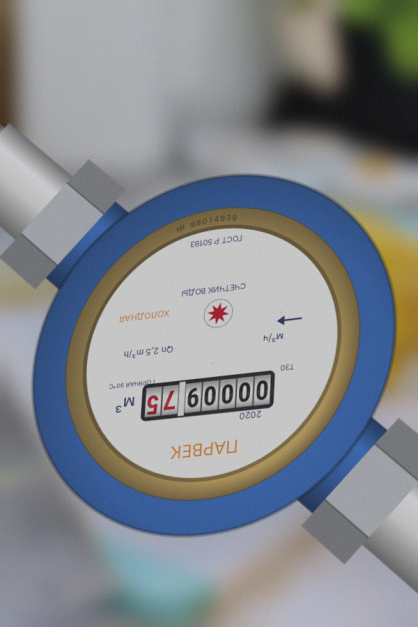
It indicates 9.75m³
